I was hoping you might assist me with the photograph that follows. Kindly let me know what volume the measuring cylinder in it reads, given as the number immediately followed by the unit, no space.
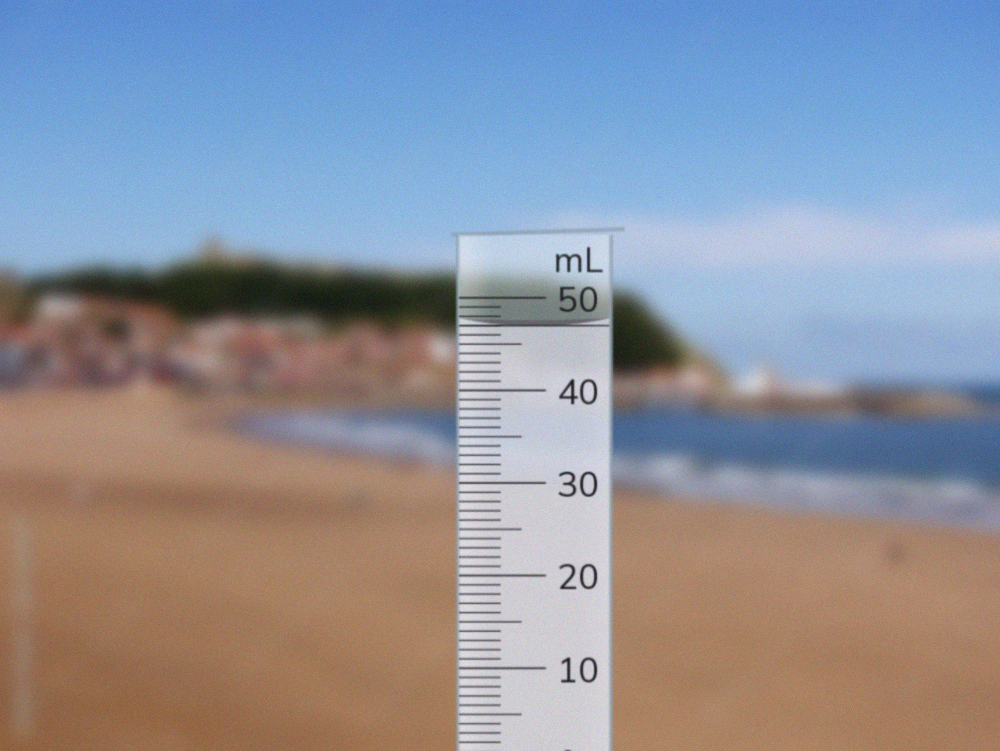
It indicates 47mL
